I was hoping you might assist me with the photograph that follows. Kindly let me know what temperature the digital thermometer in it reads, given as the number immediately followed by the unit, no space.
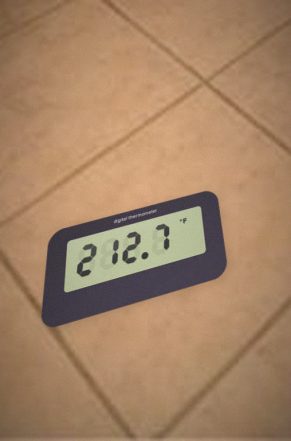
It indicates 212.7°F
